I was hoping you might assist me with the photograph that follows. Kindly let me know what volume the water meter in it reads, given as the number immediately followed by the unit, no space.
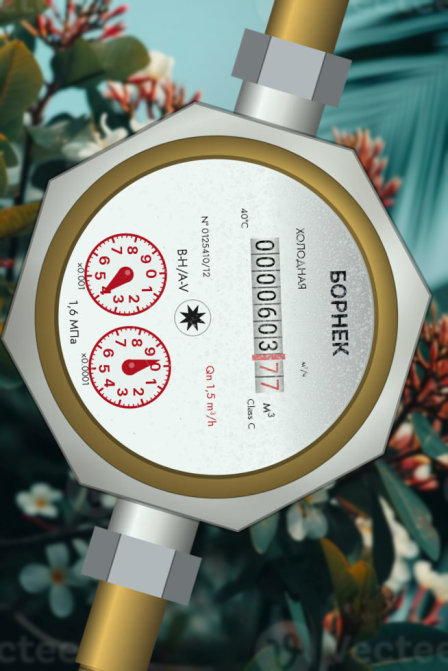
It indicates 603.7739m³
